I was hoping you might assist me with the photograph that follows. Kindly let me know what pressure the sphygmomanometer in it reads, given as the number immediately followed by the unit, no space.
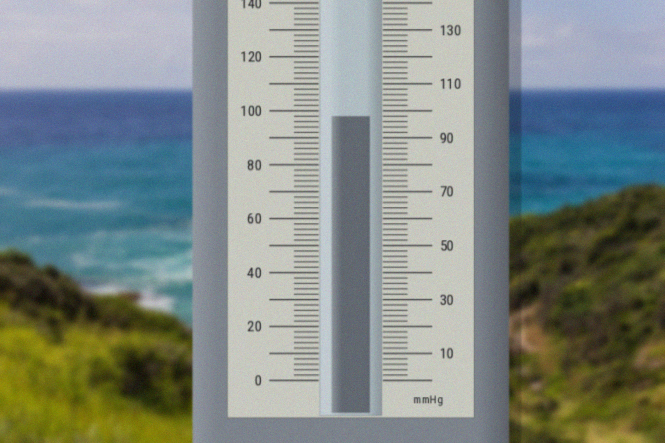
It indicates 98mmHg
